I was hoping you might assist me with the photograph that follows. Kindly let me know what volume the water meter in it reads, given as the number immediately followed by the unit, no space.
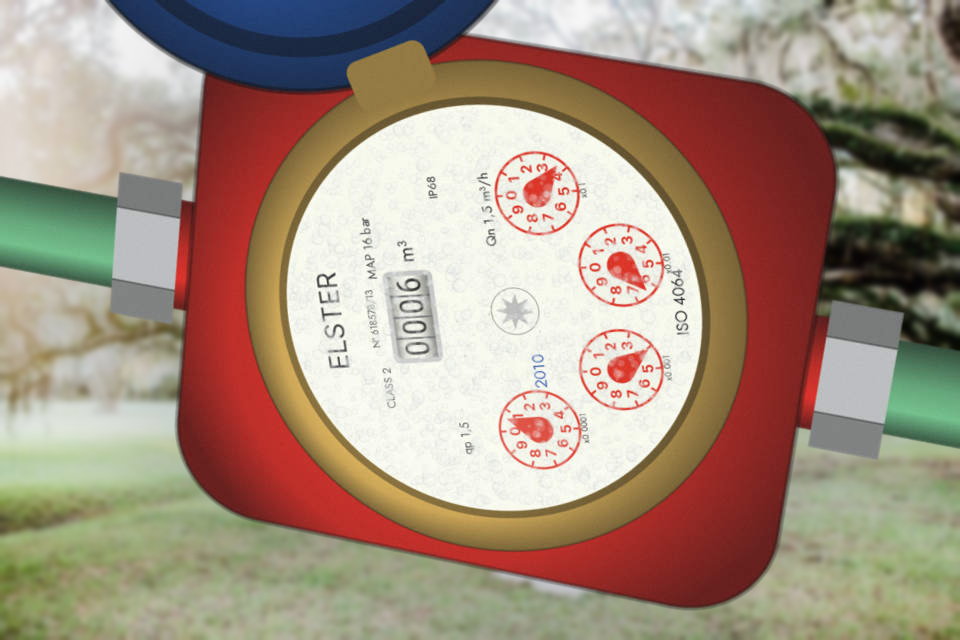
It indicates 6.3640m³
